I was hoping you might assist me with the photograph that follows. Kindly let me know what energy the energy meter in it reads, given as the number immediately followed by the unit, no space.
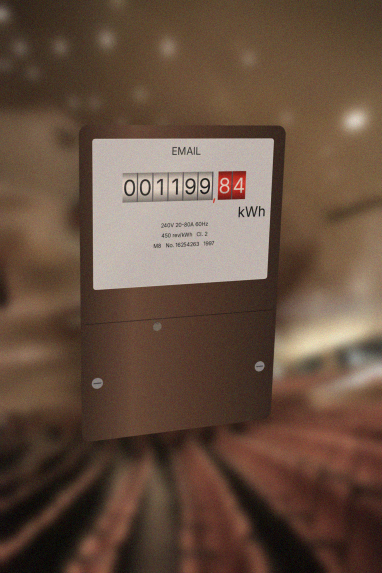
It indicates 1199.84kWh
